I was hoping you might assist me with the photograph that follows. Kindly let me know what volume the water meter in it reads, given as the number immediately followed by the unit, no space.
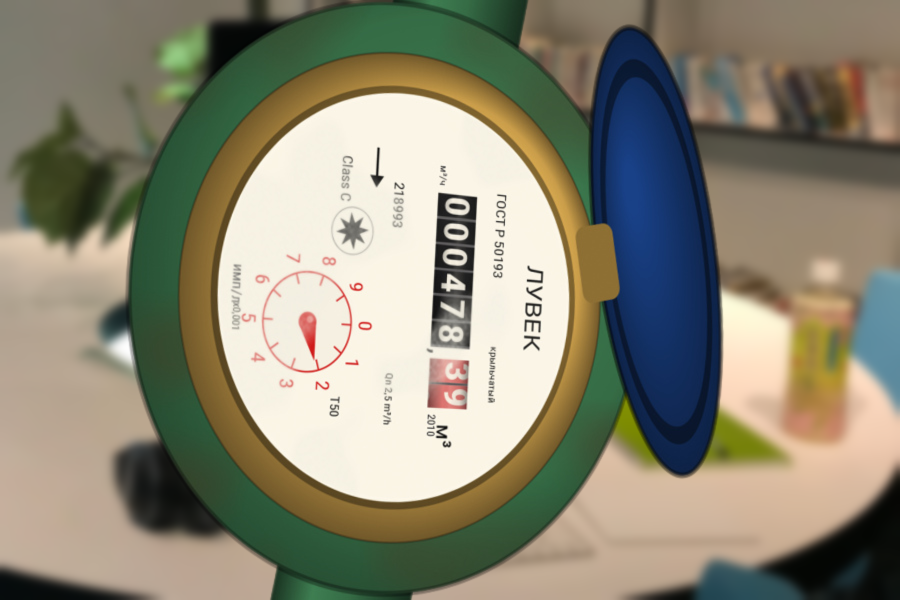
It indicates 478.392m³
